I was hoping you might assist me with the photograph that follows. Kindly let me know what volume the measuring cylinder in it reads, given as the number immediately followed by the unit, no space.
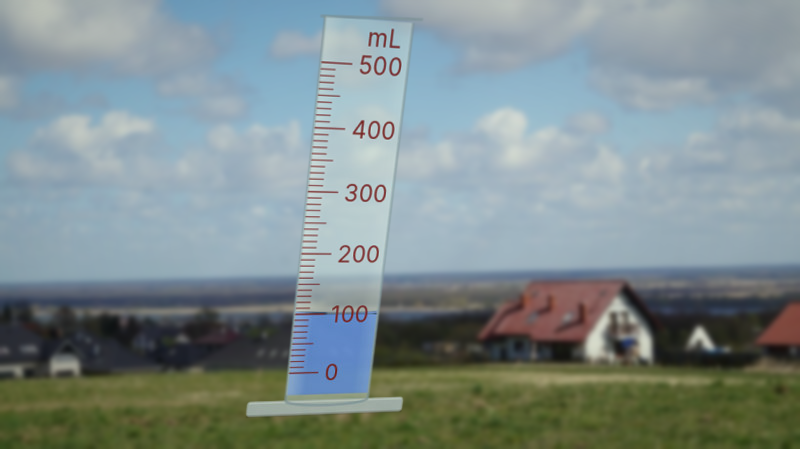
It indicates 100mL
